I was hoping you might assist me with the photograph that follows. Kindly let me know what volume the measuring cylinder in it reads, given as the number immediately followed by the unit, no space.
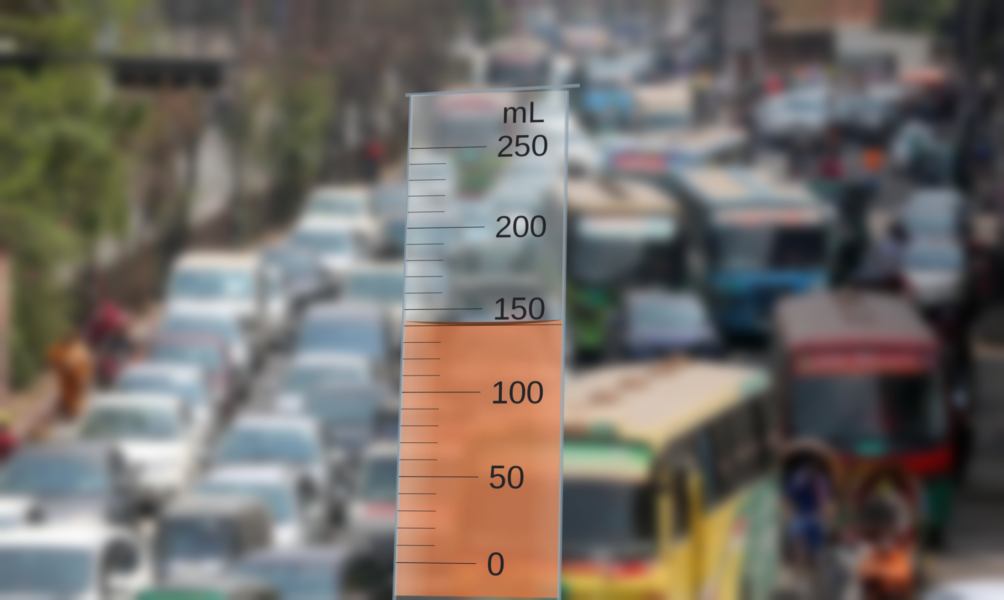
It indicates 140mL
